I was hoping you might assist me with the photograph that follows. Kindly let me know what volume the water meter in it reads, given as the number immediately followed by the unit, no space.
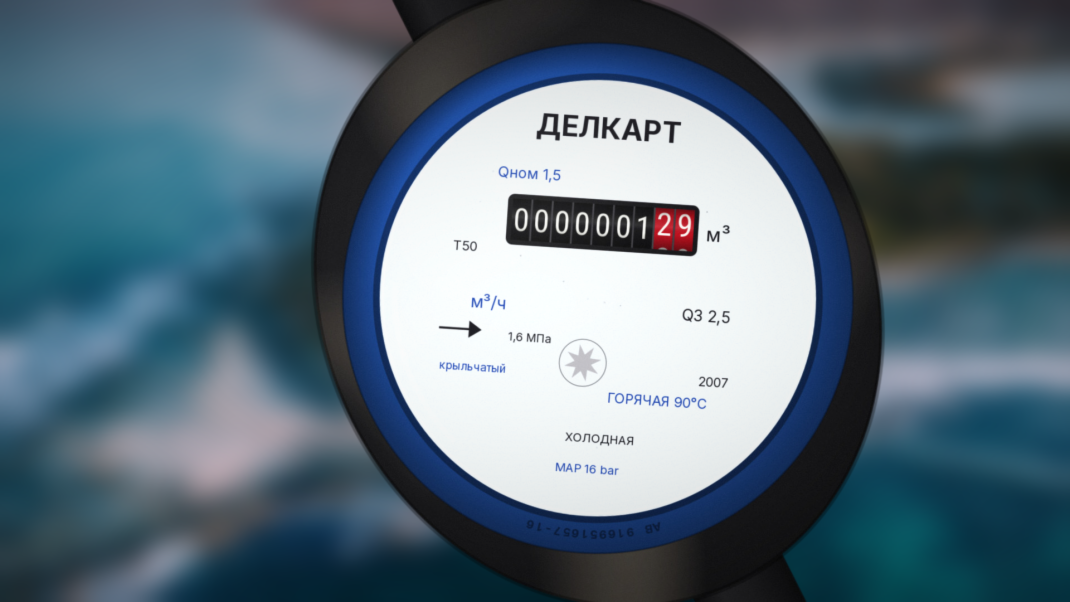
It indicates 1.29m³
